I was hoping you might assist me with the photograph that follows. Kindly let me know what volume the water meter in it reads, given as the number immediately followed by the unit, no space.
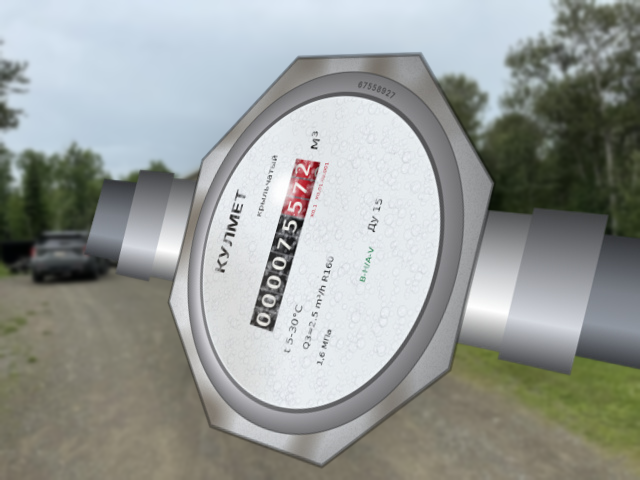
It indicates 75.572m³
